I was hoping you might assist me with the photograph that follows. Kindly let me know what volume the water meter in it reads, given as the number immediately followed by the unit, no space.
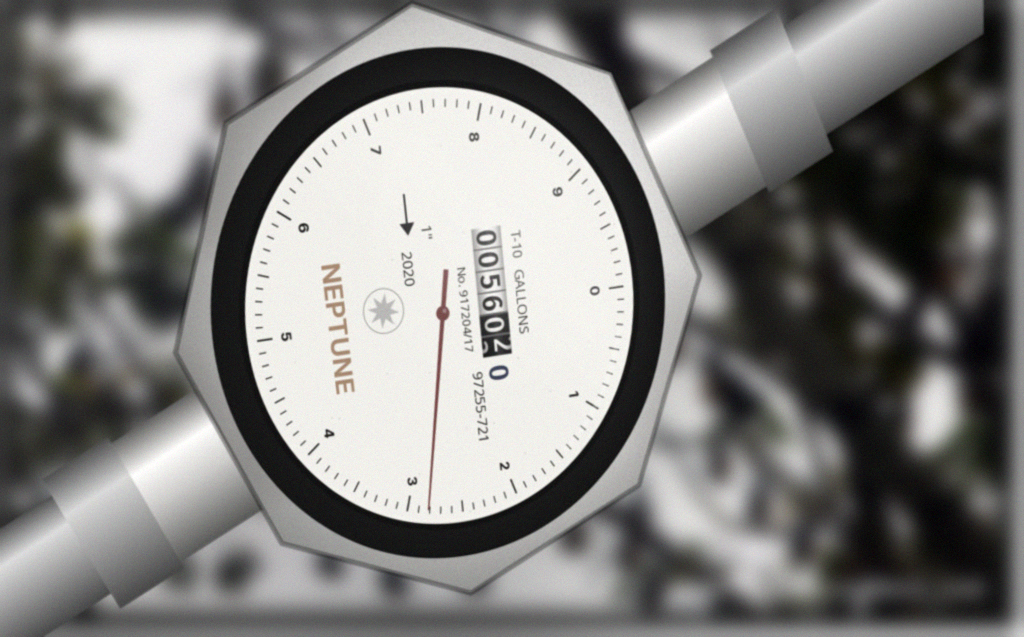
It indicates 56022.8gal
